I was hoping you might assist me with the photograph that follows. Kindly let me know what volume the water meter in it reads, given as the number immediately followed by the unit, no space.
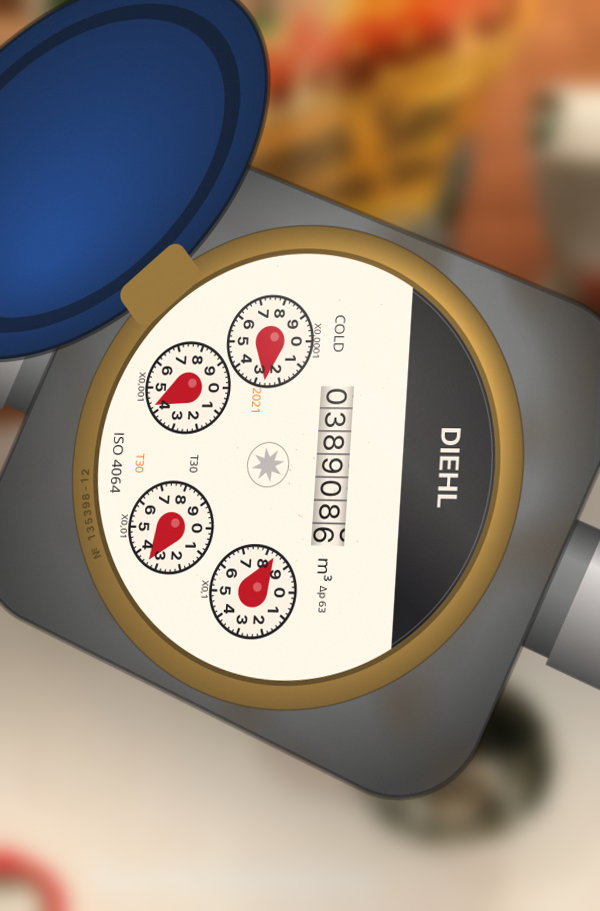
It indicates 389085.8342m³
